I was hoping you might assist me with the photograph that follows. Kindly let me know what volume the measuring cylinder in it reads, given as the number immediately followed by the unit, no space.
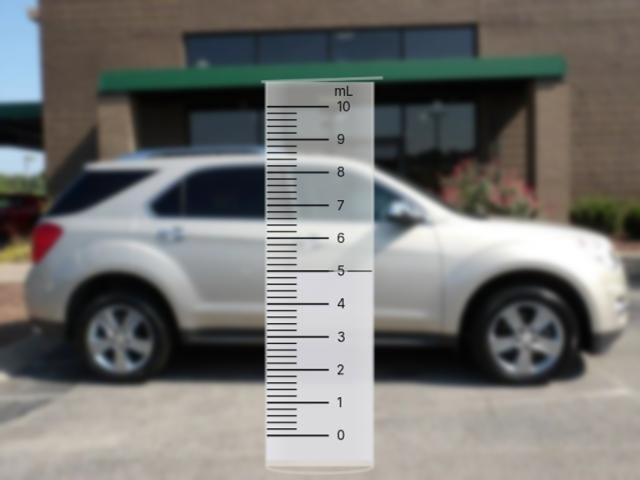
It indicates 5mL
